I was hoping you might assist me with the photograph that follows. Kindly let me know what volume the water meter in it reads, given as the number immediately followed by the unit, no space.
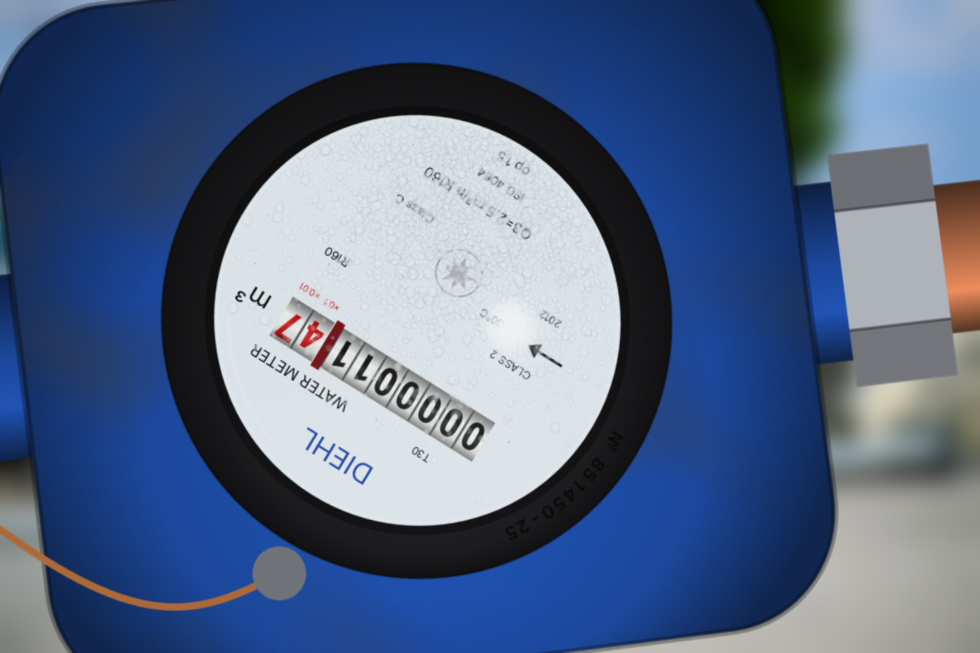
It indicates 11.47m³
